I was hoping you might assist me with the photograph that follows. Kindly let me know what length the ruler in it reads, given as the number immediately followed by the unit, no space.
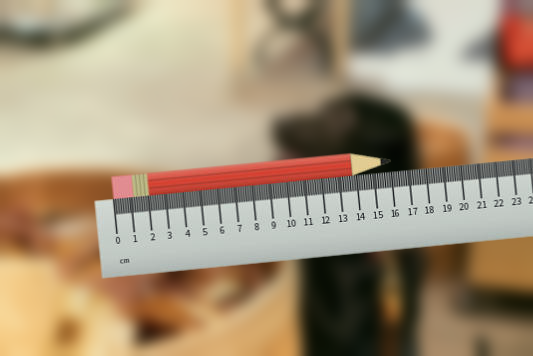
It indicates 16cm
